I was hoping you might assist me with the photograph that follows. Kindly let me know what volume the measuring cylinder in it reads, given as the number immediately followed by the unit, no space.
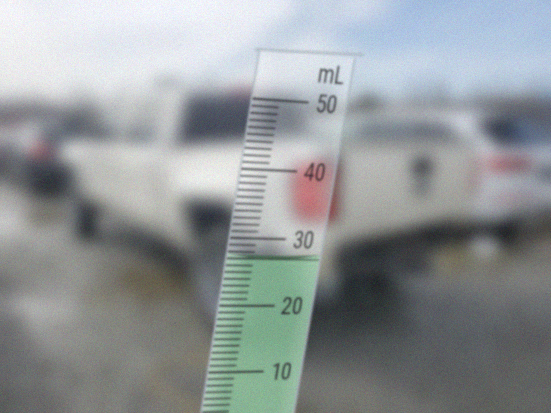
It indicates 27mL
